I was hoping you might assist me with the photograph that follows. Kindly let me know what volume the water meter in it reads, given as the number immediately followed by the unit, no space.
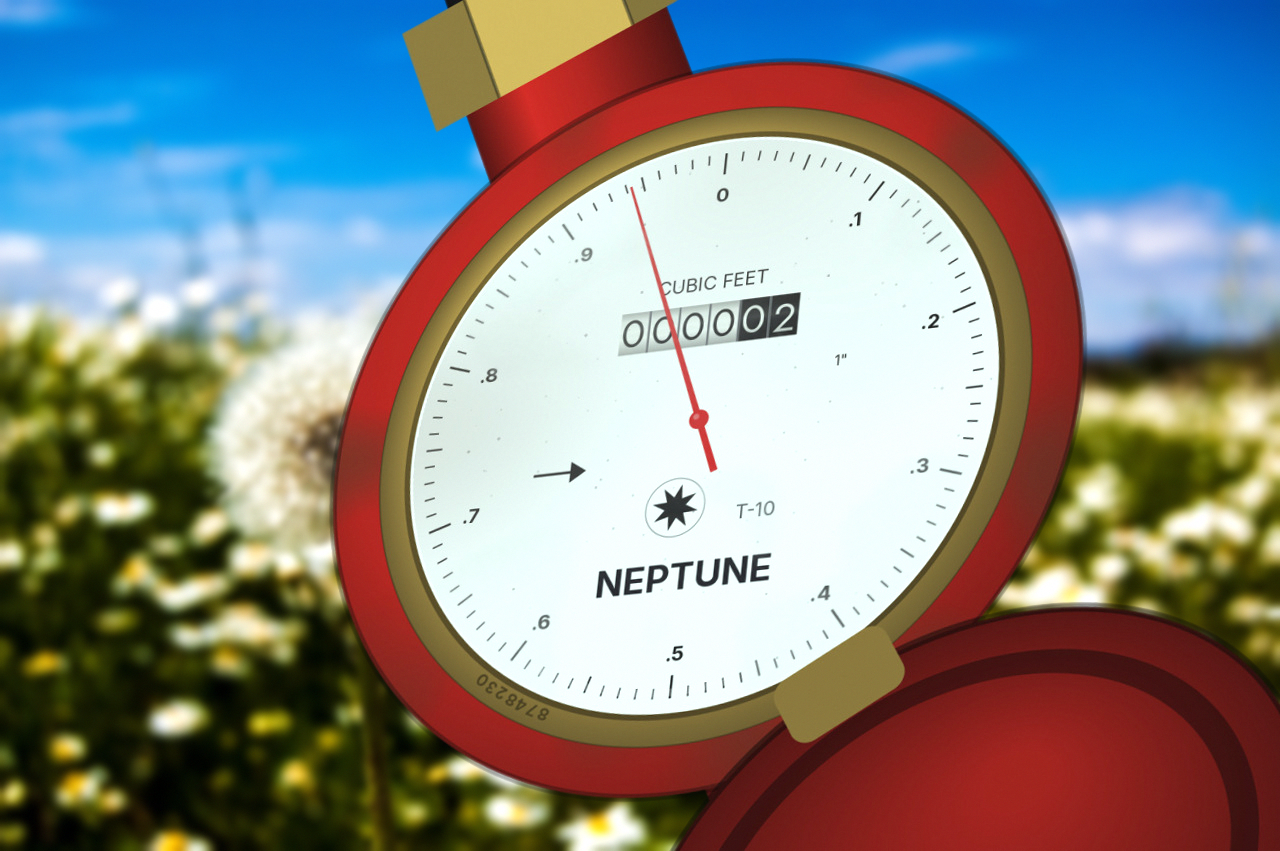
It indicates 1.94ft³
